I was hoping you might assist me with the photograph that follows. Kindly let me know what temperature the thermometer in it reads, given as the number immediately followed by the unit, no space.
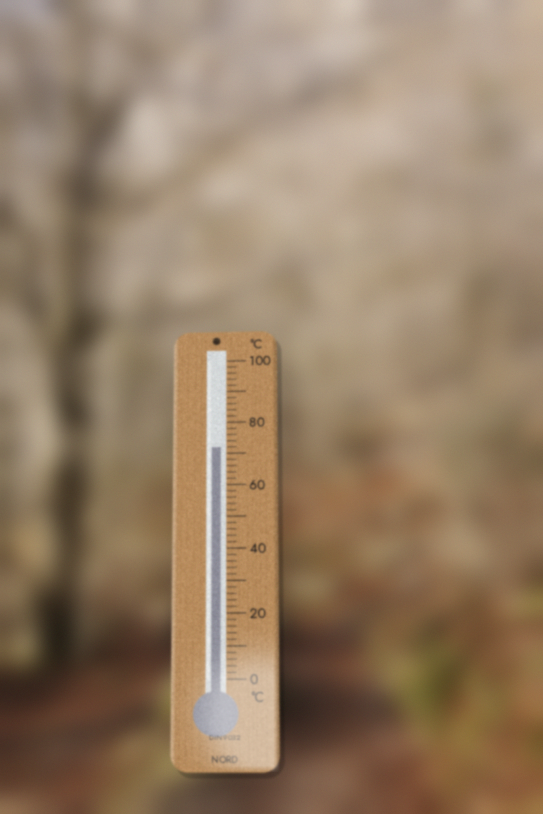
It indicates 72°C
